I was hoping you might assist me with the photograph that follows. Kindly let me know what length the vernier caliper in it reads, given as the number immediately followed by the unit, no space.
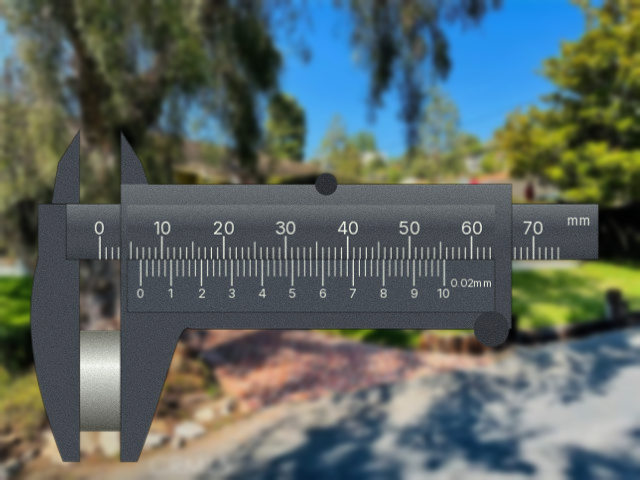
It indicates 6.6mm
